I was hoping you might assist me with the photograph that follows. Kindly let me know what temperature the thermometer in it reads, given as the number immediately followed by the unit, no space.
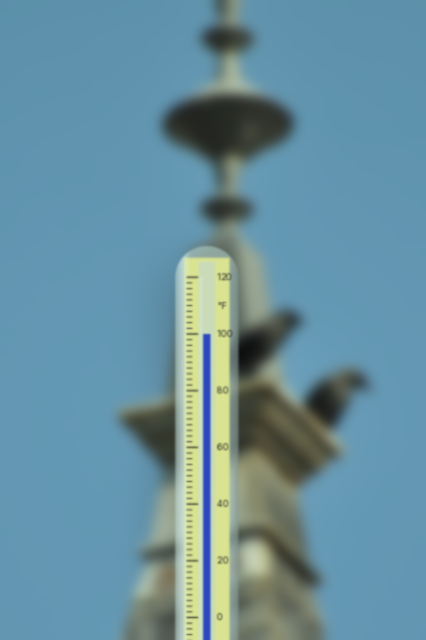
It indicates 100°F
